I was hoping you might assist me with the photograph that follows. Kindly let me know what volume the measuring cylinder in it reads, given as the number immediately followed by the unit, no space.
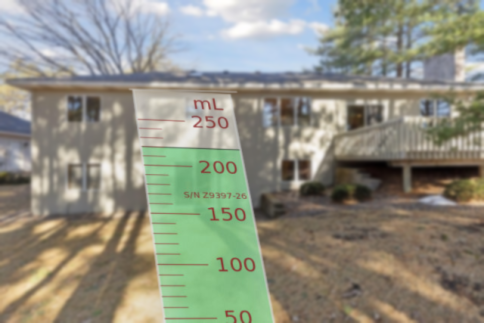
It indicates 220mL
